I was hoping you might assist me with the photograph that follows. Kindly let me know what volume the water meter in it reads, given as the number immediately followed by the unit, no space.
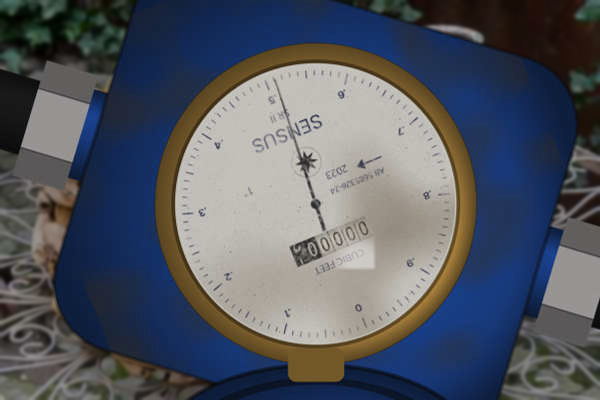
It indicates 1.51ft³
